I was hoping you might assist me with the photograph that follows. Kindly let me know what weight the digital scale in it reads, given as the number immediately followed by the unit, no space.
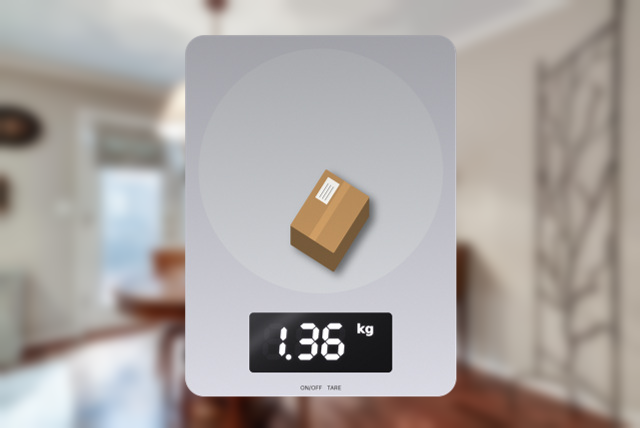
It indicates 1.36kg
